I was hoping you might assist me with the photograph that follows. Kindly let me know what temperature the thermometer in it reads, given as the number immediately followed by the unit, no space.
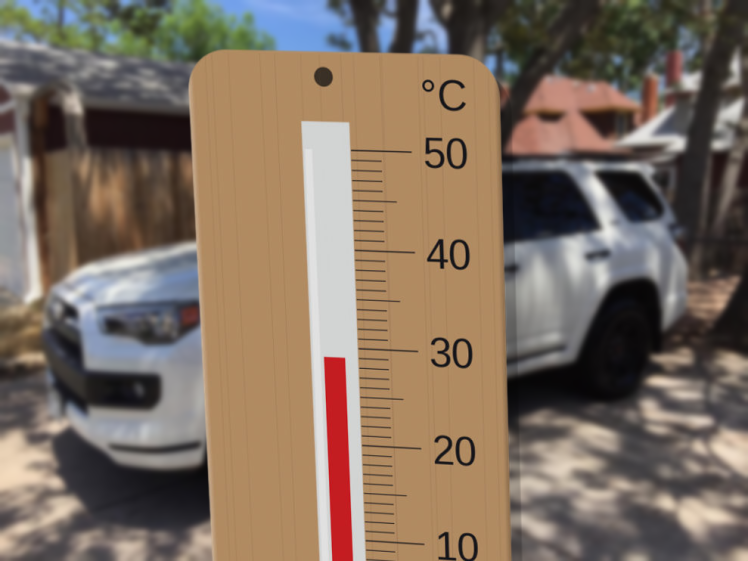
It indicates 29°C
